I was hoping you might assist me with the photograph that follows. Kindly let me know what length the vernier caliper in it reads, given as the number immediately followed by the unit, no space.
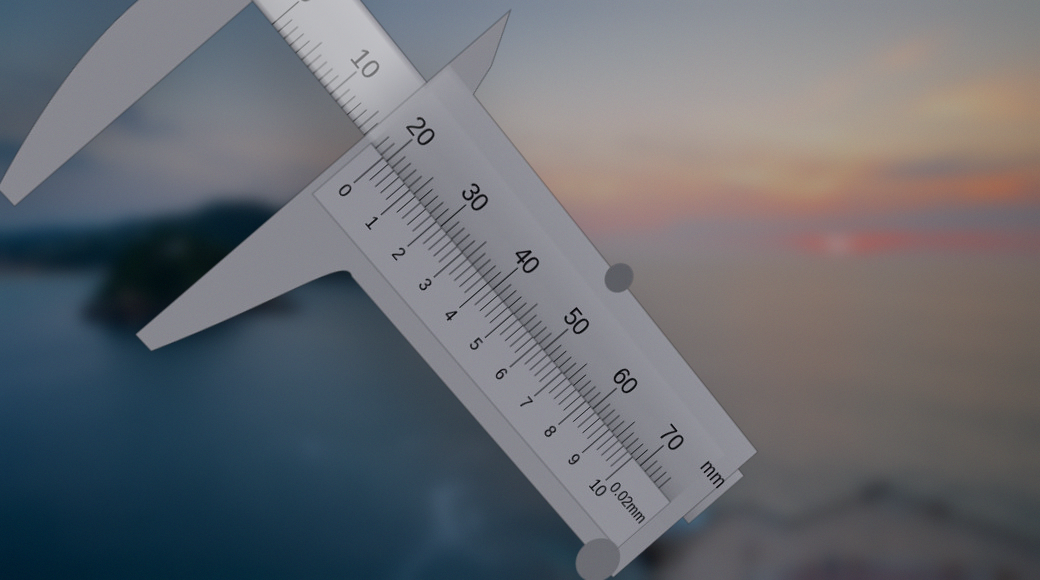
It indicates 19.4mm
